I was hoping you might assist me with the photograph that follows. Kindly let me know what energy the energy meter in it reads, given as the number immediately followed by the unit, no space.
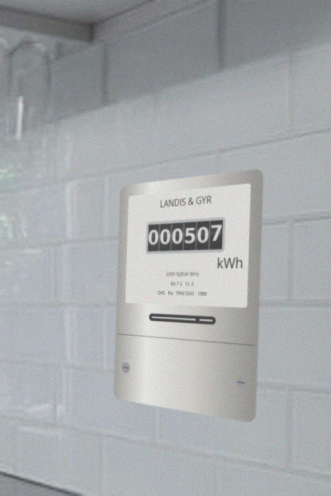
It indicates 507kWh
